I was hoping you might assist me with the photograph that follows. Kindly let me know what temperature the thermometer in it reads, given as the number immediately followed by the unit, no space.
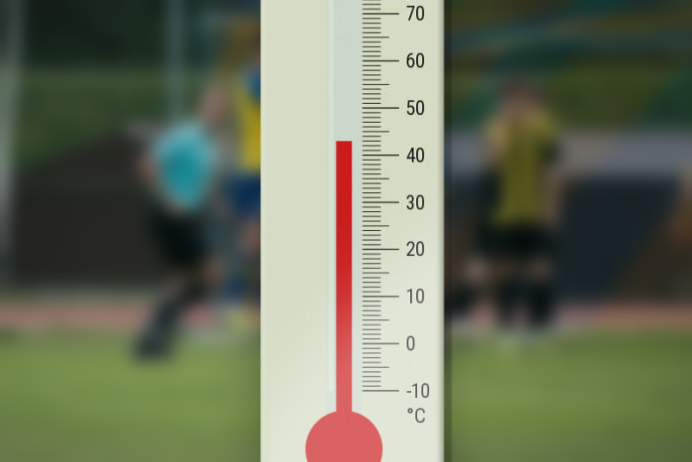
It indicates 43°C
